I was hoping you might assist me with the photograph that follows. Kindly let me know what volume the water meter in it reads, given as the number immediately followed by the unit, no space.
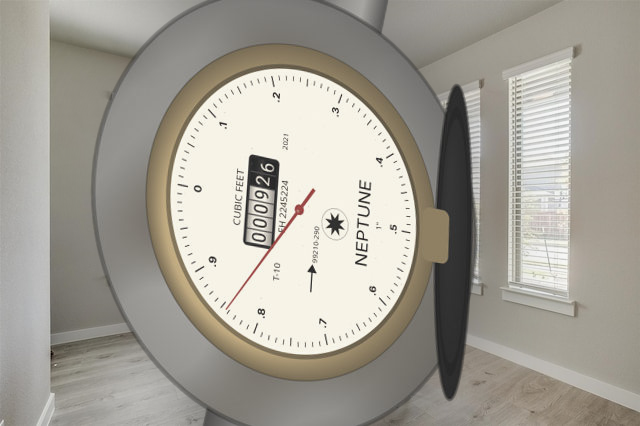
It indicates 925.84ft³
